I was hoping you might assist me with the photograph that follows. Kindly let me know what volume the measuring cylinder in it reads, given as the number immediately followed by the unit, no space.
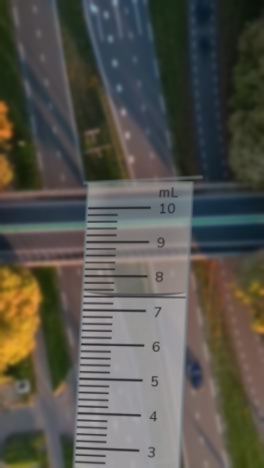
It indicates 7.4mL
